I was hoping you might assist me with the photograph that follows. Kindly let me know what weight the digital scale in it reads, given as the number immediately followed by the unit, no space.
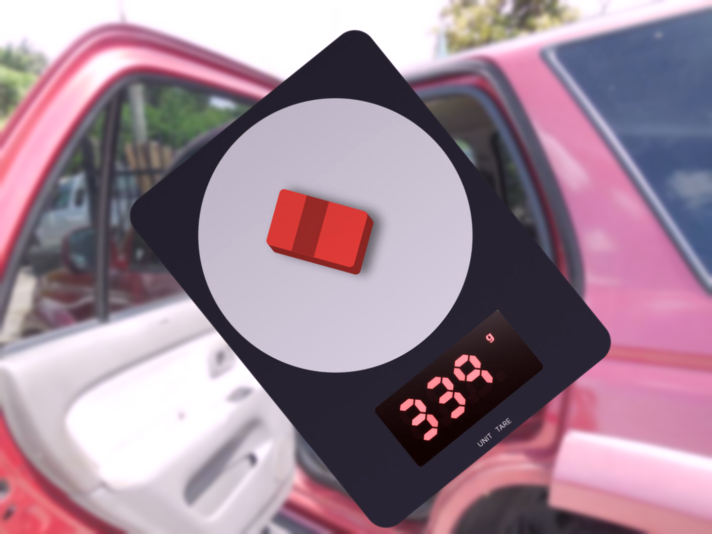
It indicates 339g
